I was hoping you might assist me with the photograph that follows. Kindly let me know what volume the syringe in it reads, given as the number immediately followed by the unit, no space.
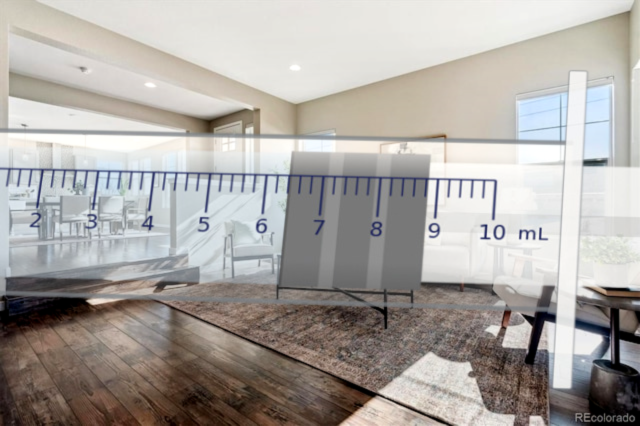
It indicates 6.4mL
